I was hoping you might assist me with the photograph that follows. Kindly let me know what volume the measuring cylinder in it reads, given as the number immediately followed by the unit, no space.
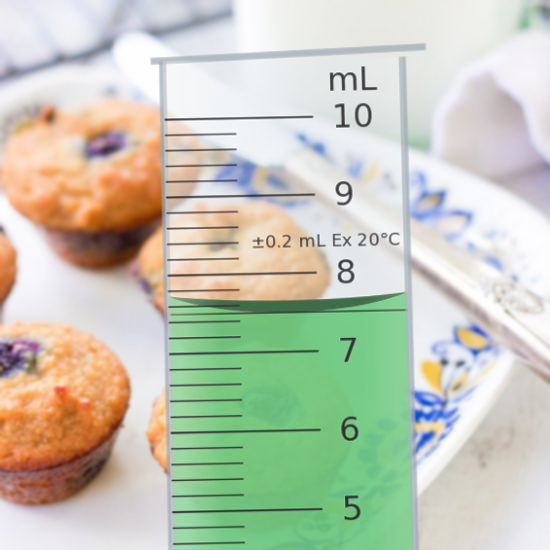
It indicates 7.5mL
